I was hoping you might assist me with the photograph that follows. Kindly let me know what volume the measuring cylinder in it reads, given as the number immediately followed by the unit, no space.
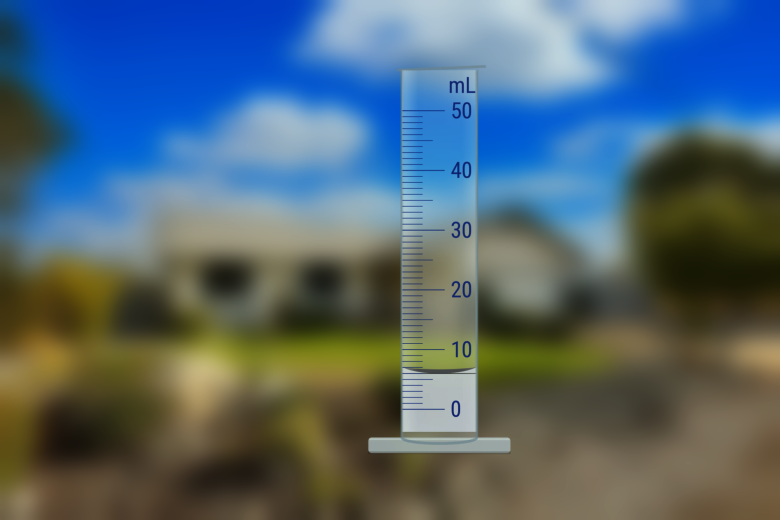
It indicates 6mL
